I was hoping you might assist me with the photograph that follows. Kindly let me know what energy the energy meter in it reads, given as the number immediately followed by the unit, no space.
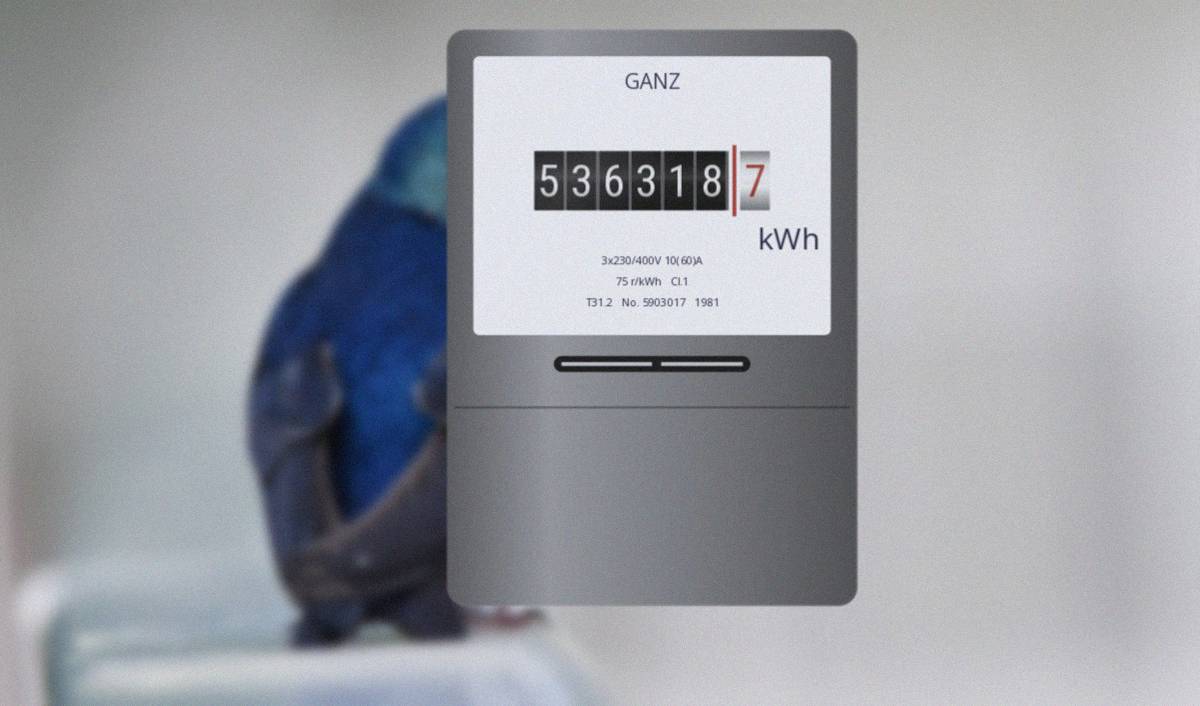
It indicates 536318.7kWh
